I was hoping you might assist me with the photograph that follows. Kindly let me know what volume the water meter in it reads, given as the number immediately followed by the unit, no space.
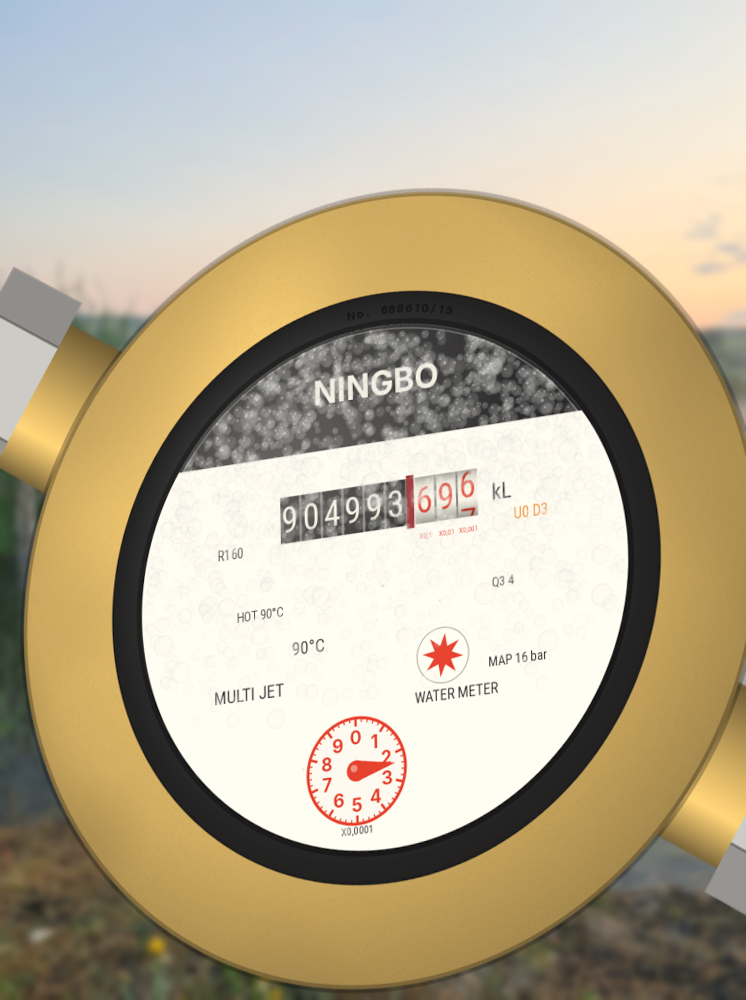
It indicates 904993.6962kL
